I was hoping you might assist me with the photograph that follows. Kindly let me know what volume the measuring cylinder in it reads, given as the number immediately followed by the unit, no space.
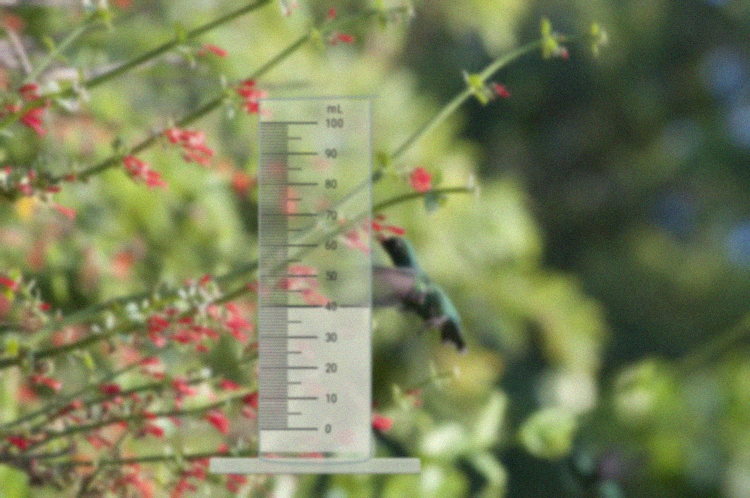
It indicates 40mL
